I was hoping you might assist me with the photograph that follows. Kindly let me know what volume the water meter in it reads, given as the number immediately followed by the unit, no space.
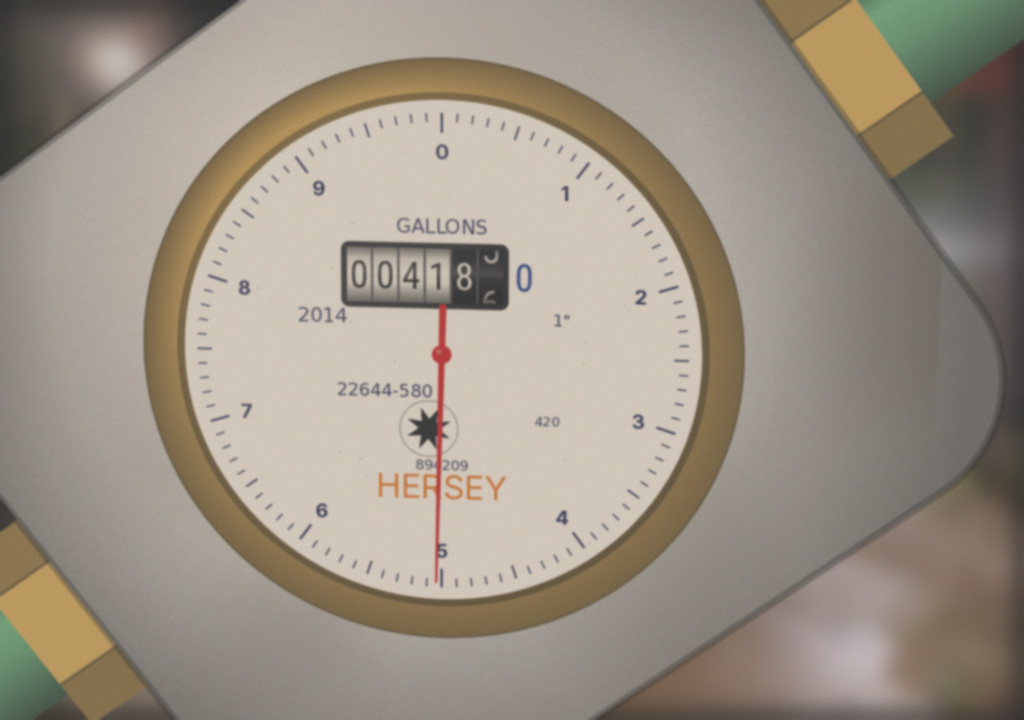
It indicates 41855.0gal
